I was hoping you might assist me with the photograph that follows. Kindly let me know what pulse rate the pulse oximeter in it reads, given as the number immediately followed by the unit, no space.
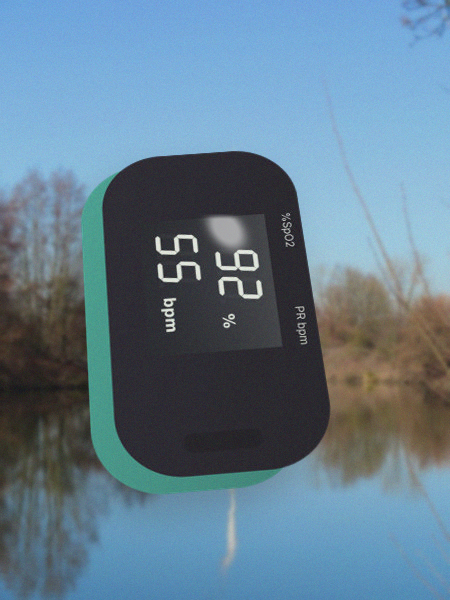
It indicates 55bpm
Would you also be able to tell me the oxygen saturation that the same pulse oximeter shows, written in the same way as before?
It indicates 92%
